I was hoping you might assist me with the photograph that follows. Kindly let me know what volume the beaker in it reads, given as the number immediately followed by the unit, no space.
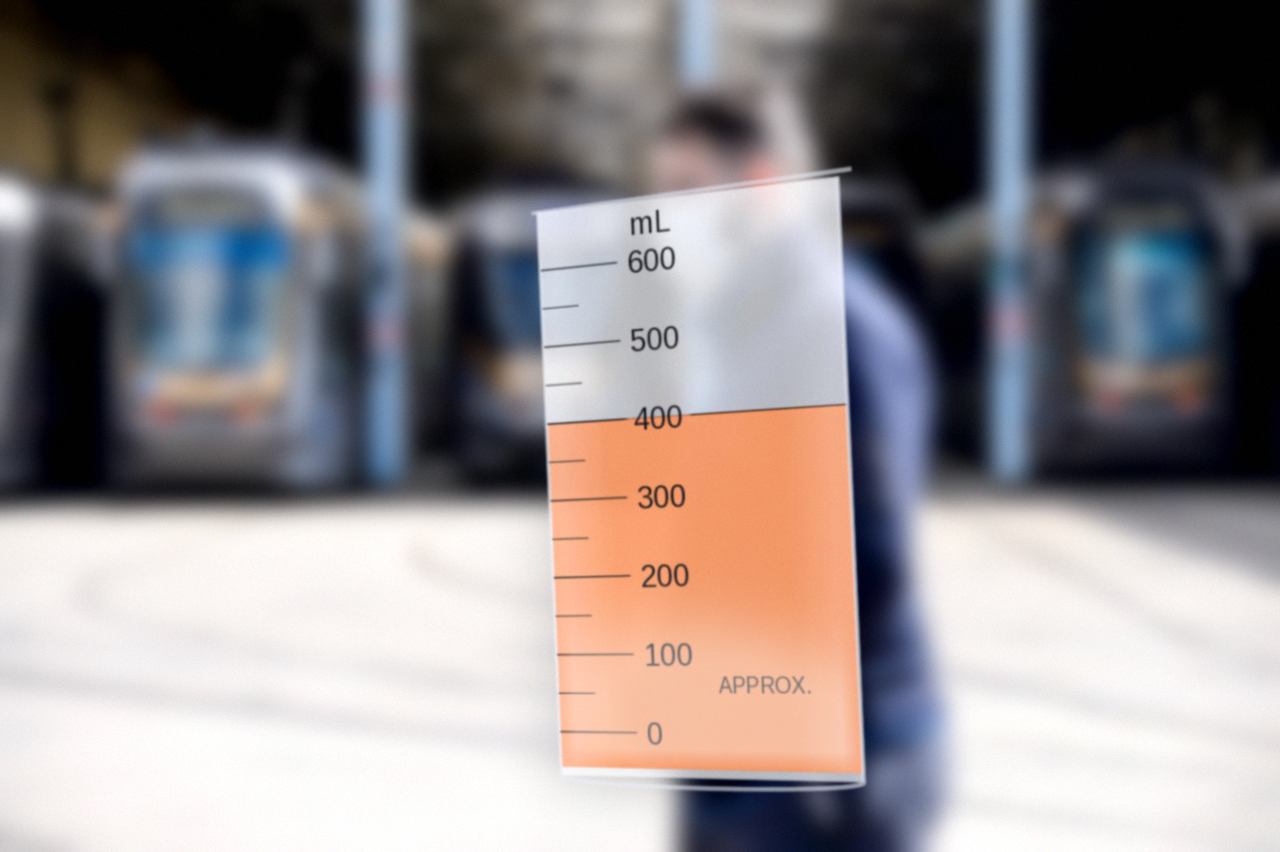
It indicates 400mL
